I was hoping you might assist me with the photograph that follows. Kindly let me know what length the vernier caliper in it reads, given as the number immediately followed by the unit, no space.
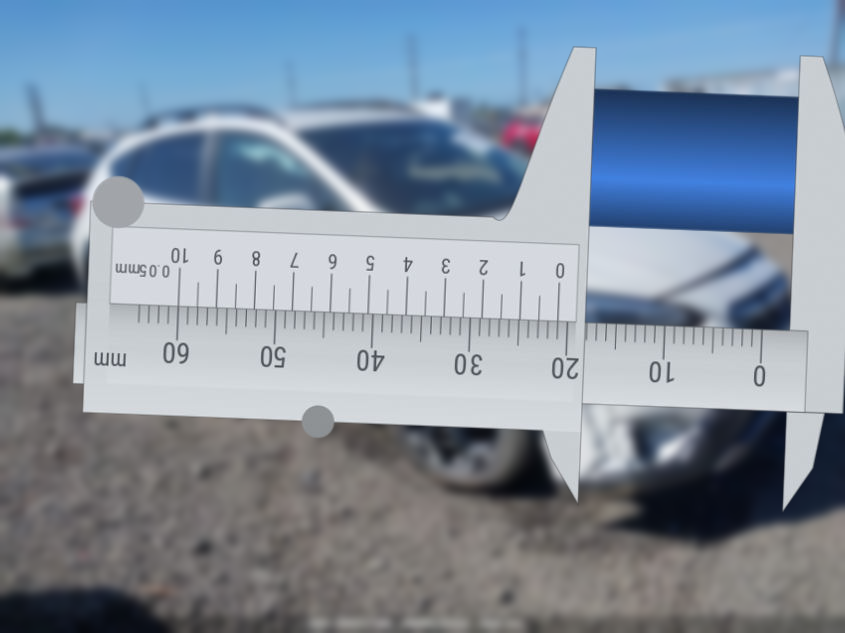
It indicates 21.0mm
